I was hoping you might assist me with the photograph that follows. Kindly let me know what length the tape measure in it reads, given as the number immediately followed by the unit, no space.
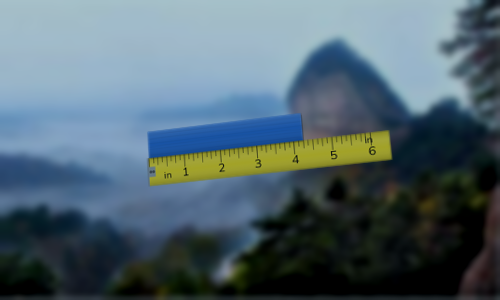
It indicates 4.25in
